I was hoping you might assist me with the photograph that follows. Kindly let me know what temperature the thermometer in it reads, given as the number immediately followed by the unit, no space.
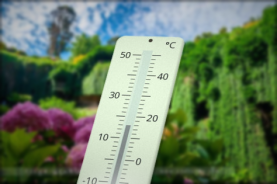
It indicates 16°C
